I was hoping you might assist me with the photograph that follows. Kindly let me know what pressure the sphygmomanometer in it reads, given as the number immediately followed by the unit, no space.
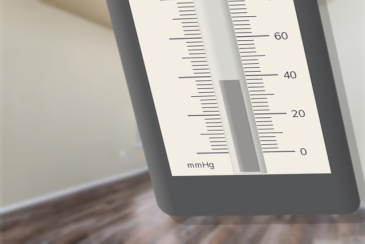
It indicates 38mmHg
